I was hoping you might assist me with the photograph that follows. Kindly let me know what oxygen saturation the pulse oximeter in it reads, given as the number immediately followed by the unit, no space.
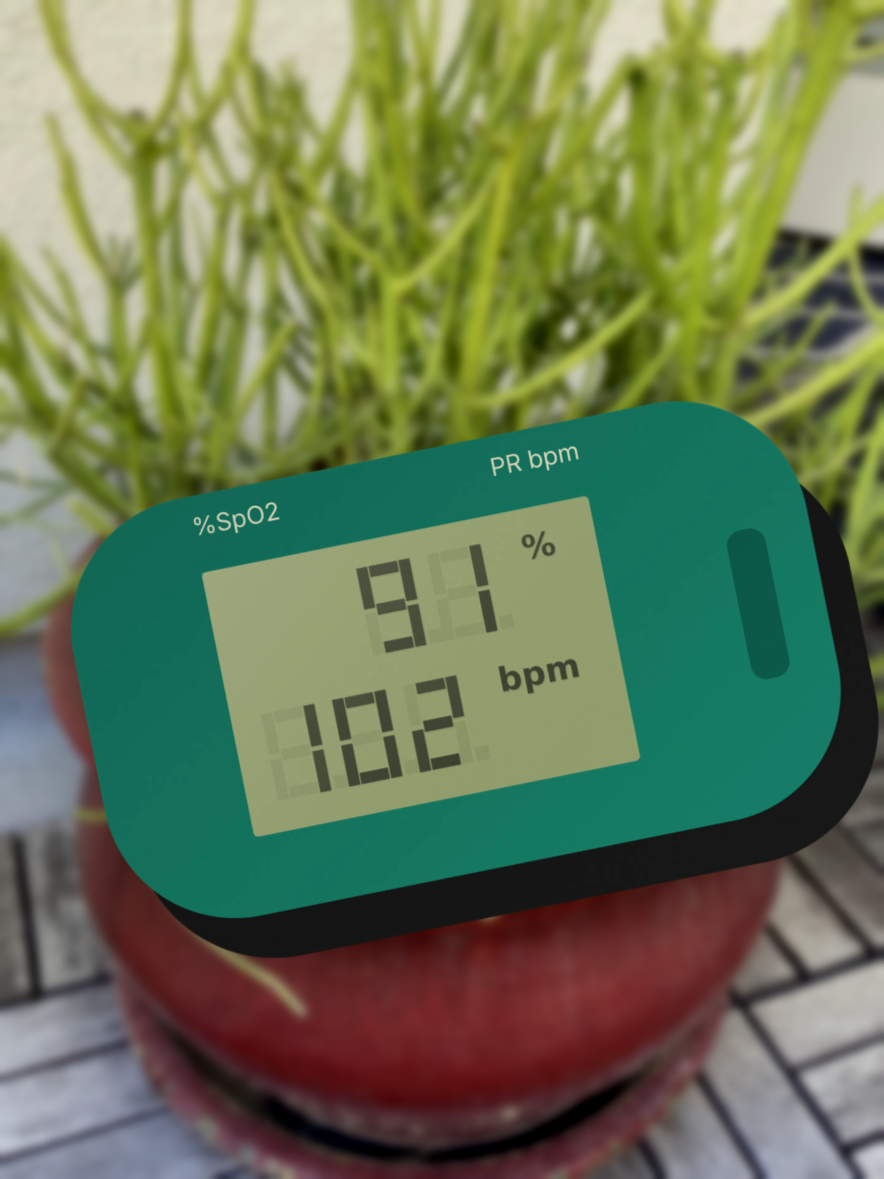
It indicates 91%
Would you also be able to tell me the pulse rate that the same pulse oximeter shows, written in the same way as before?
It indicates 102bpm
